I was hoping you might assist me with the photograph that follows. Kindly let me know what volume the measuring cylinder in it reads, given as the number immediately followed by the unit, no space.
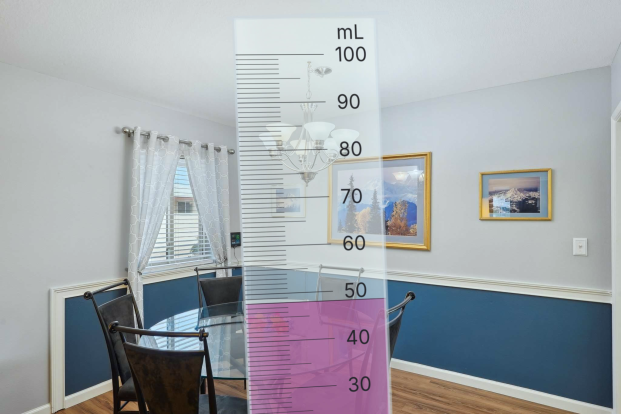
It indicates 48mL
